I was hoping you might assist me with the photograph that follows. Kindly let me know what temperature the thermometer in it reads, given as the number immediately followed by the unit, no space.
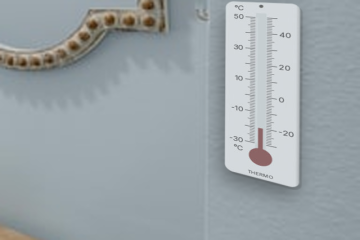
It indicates -20°C
